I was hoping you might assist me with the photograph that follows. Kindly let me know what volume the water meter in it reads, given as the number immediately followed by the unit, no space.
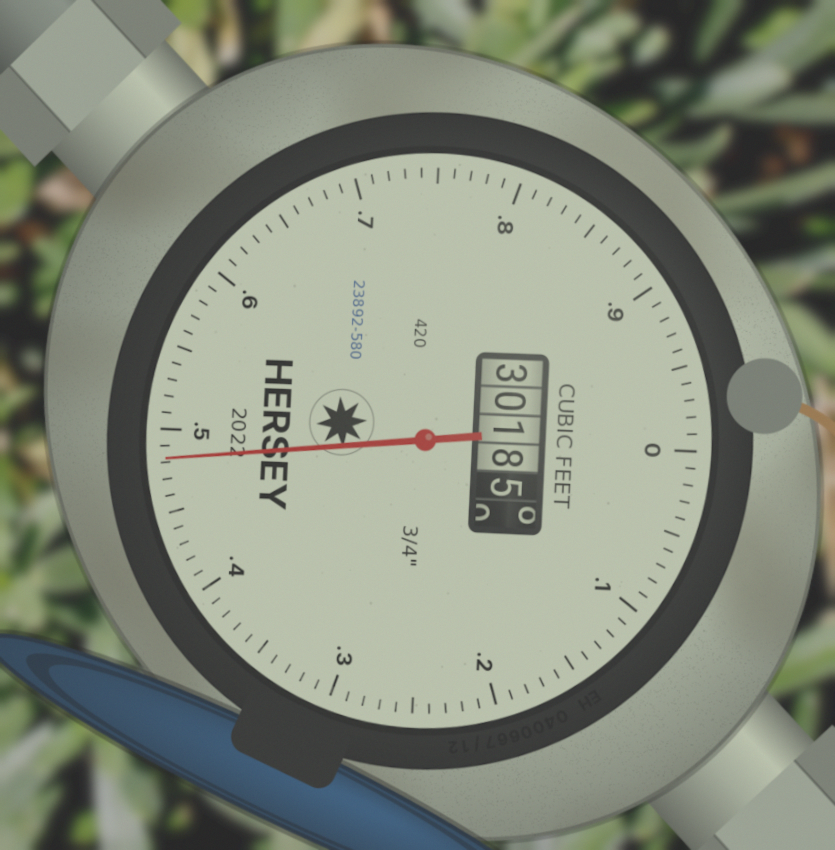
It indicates 301858.48ft³
